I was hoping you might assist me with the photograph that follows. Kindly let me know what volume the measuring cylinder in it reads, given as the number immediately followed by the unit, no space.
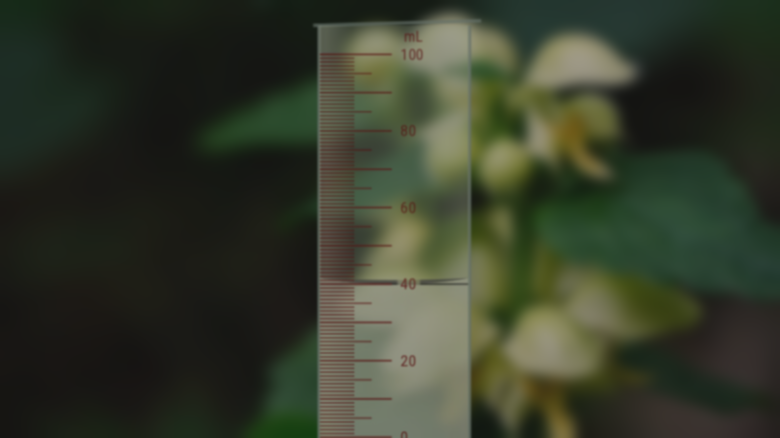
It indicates 40mL
